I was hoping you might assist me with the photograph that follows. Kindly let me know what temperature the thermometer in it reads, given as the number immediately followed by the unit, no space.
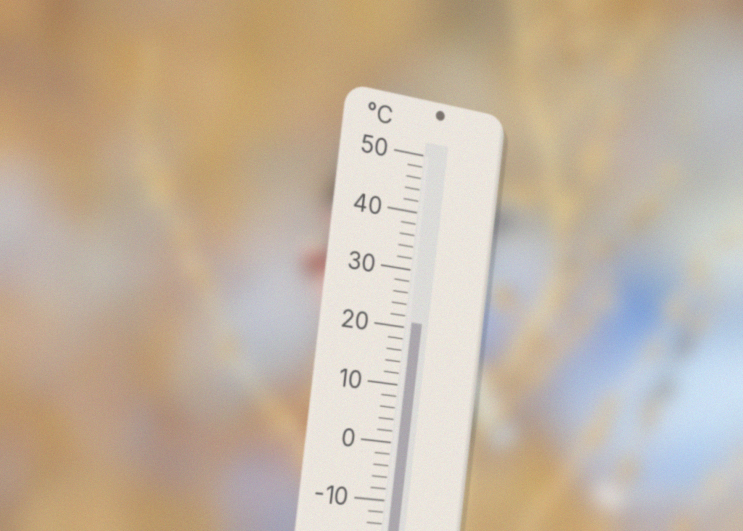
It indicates 21°C
